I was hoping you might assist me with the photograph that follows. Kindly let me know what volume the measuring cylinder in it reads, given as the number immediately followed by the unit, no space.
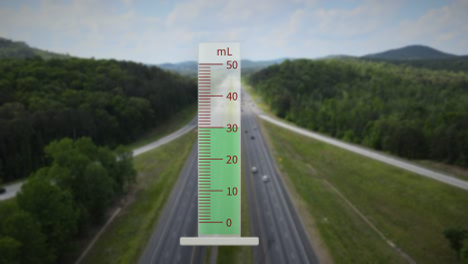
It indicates 30mL
